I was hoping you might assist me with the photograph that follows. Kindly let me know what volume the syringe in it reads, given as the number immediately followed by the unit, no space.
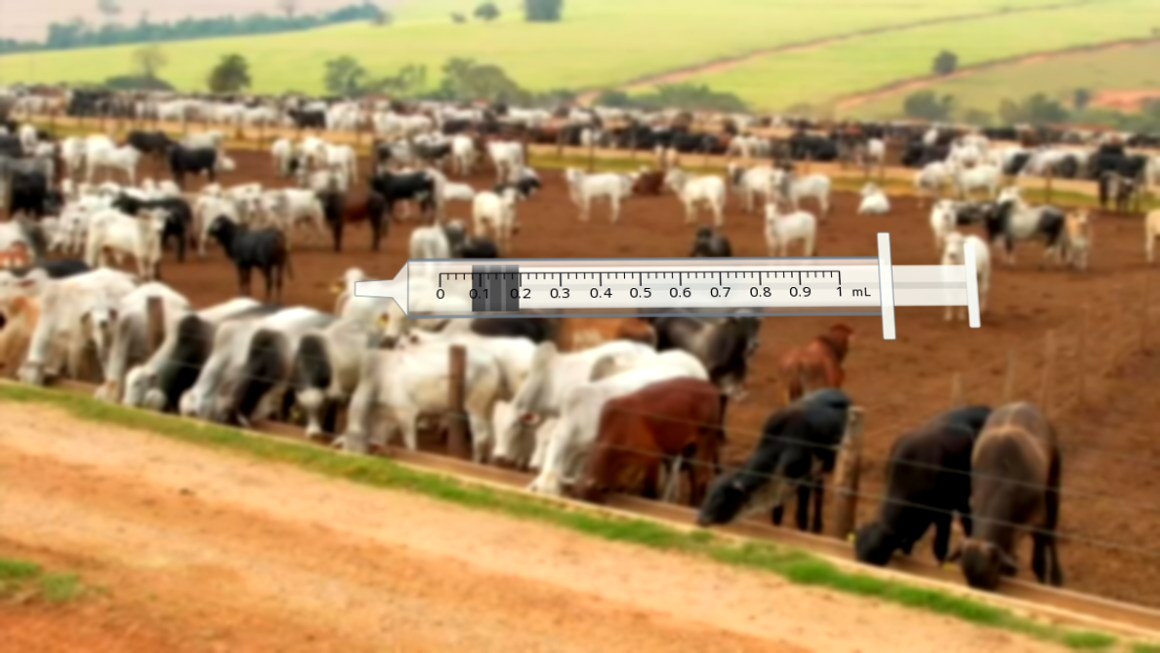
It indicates 0.08mL
